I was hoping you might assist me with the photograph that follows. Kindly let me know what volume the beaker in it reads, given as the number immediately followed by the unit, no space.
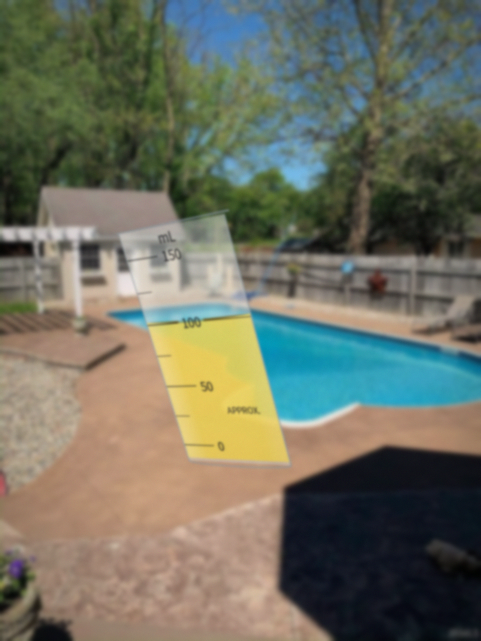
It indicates 100mL
